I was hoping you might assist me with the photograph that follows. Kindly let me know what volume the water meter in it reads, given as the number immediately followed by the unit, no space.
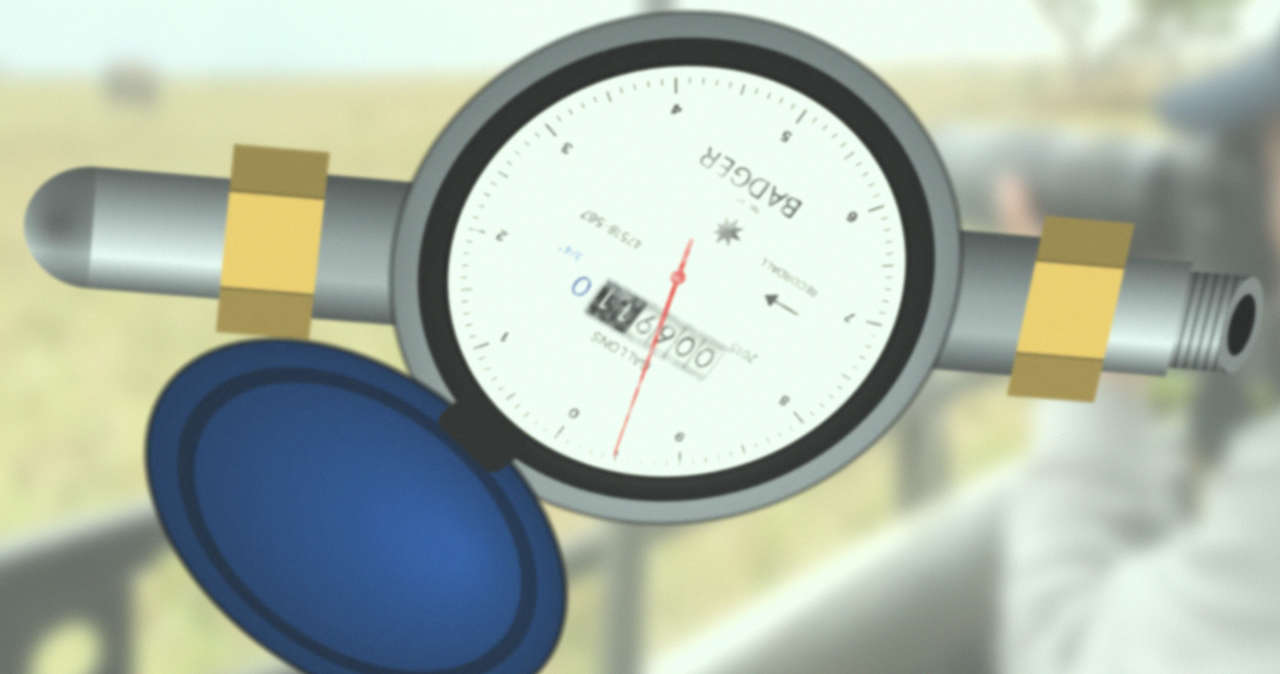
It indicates 69109.5gal
